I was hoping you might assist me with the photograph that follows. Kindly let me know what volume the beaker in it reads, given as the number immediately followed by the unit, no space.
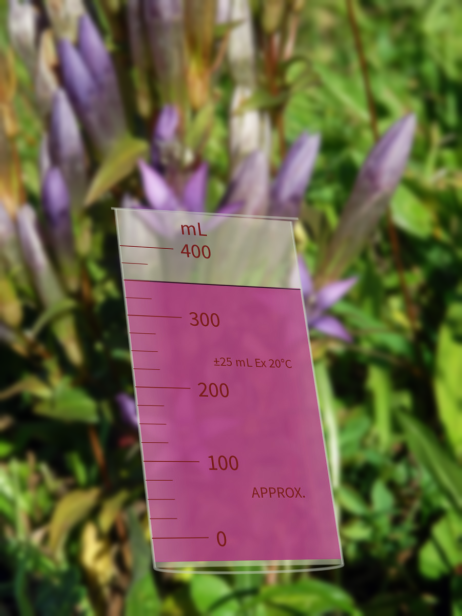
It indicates 350mL
